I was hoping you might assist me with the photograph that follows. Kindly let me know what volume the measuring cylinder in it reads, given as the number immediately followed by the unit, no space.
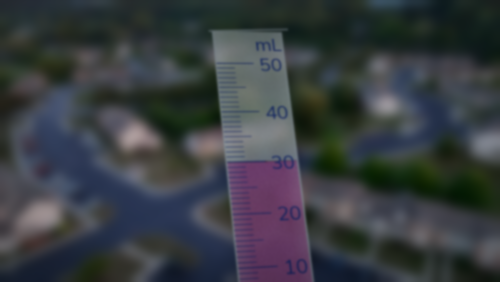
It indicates 30mL
